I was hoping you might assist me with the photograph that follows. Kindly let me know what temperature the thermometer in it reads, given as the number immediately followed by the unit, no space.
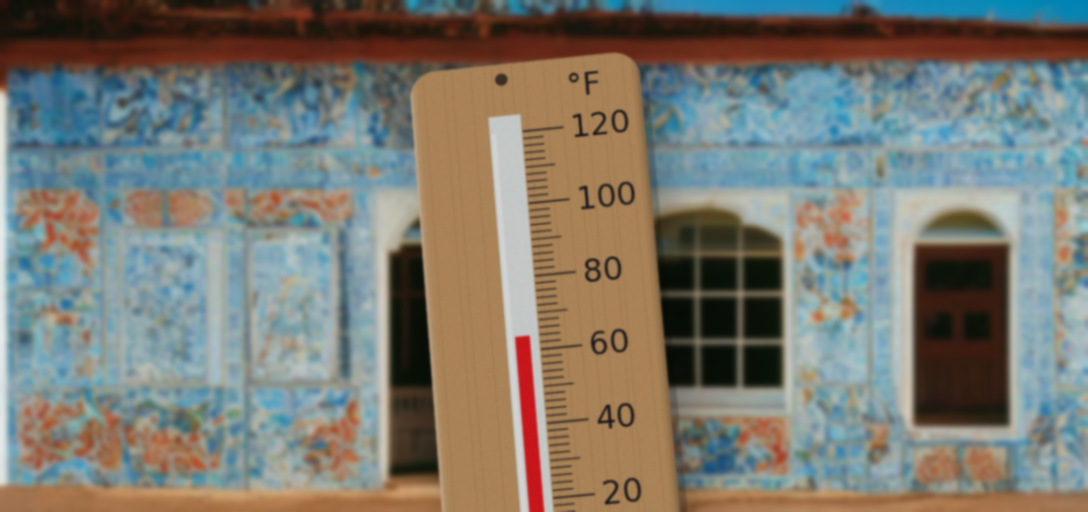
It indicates 64°F
